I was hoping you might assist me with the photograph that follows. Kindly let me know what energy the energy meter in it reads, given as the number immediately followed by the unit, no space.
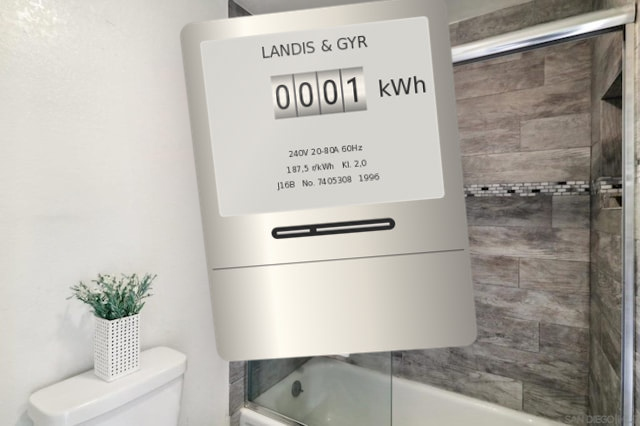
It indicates 1kWh
